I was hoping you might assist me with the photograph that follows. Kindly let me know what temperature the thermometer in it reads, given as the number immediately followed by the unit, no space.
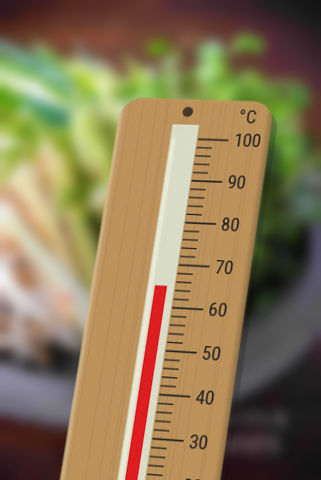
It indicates 65°C
